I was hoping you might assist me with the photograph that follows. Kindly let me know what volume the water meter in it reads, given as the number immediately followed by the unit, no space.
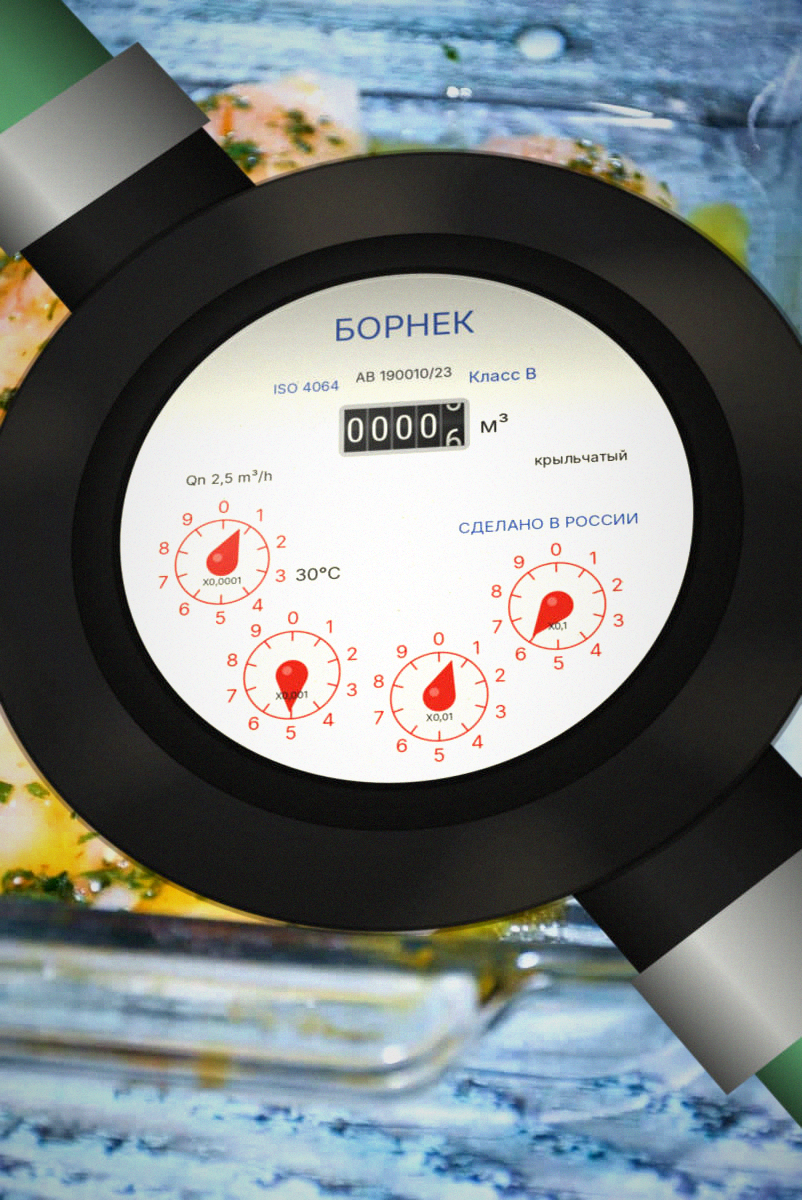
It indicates 5.6050m³
